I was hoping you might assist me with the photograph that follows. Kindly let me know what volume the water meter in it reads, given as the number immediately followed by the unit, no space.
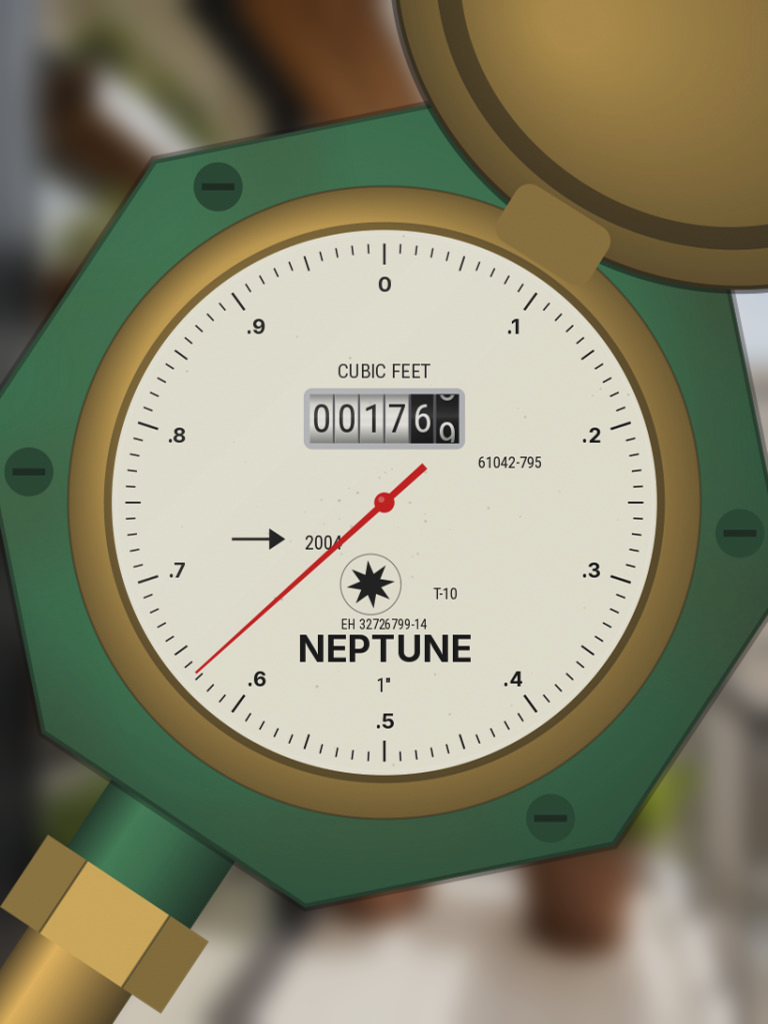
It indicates 1768.63ft³
